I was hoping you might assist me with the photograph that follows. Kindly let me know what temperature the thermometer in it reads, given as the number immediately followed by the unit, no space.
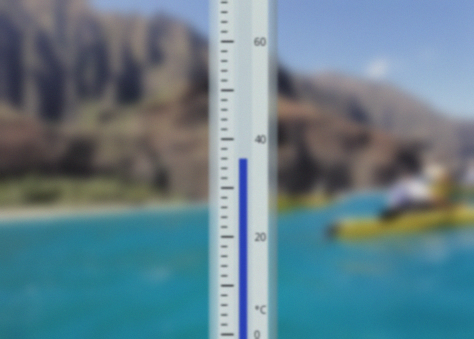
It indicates 36°C
